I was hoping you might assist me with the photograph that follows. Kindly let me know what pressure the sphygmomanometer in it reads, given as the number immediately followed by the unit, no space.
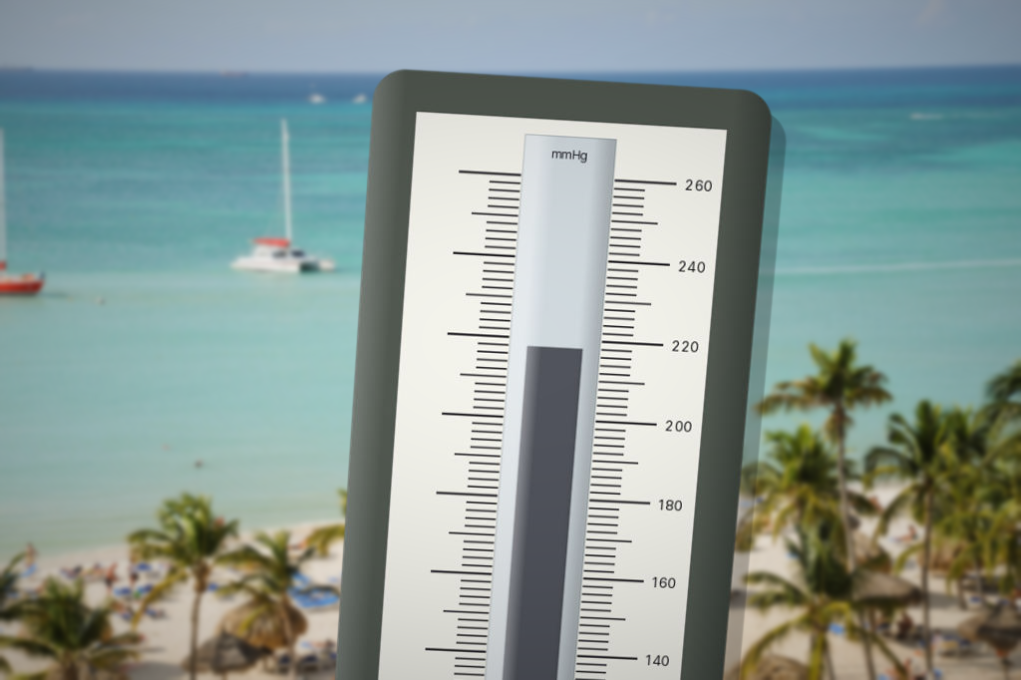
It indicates 218mmHg
